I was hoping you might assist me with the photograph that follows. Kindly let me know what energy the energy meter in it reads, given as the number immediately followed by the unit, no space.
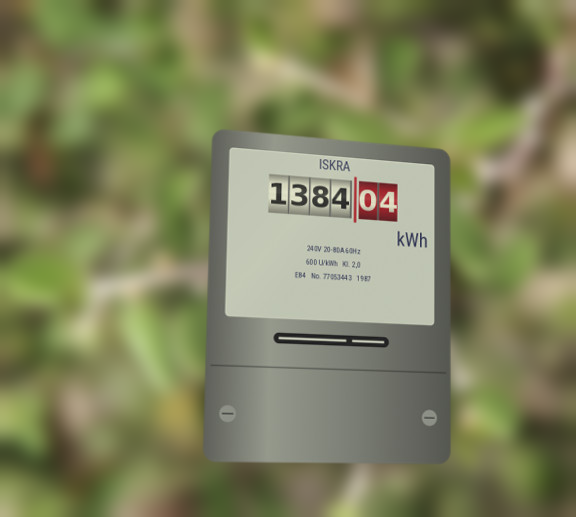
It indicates 1384.04kWh
